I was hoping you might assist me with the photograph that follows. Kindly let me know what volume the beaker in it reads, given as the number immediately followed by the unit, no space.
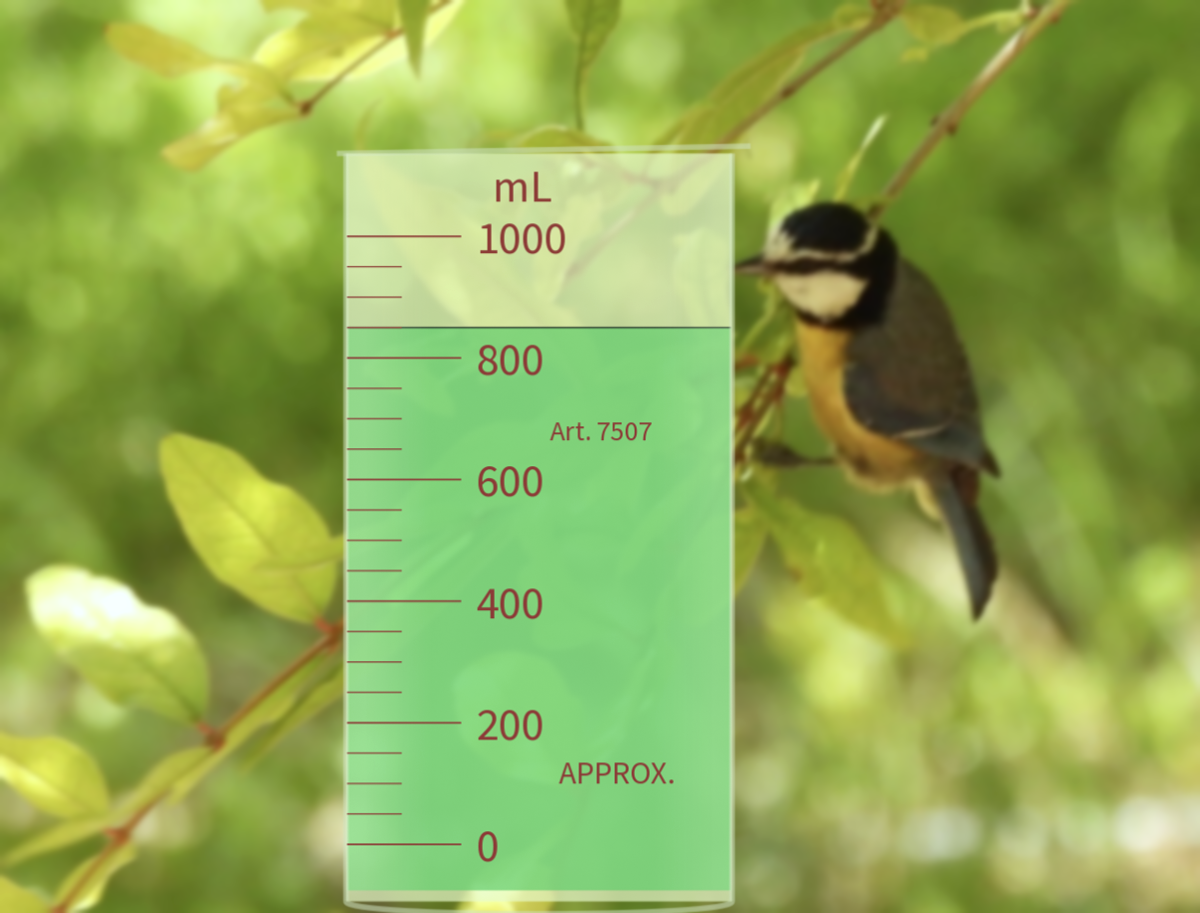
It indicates 850mL
